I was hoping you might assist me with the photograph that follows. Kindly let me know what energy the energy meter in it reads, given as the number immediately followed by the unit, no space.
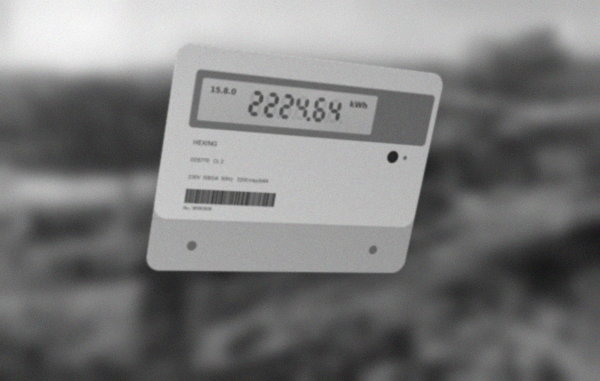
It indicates 2224.64kWh
